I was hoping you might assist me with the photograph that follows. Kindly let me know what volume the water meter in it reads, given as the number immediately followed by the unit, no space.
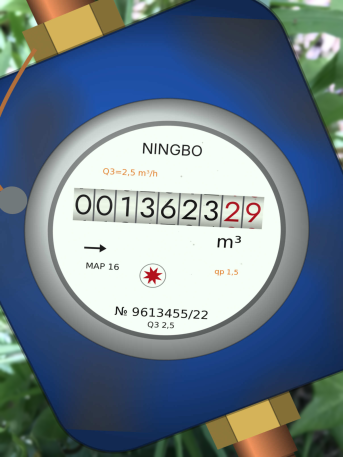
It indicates 13623.29m³
